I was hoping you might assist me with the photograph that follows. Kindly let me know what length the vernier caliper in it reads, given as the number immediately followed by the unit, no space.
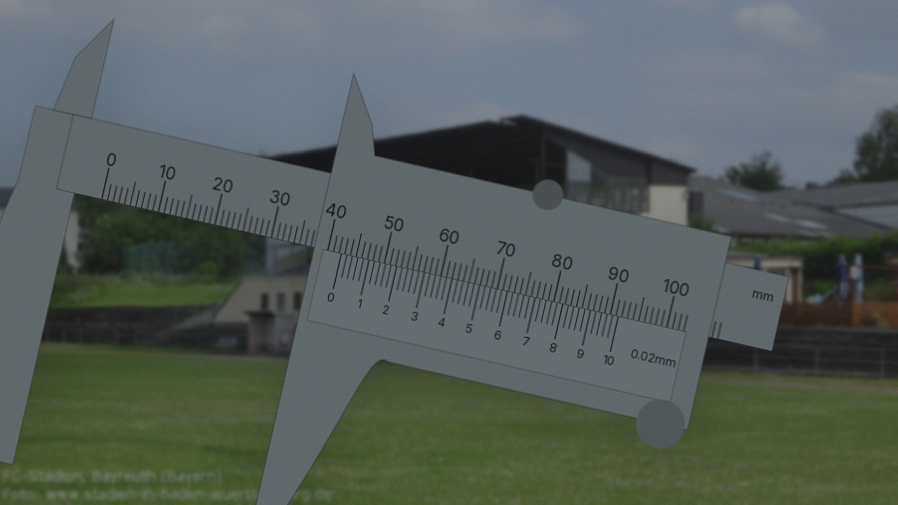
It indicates 42.4mm
